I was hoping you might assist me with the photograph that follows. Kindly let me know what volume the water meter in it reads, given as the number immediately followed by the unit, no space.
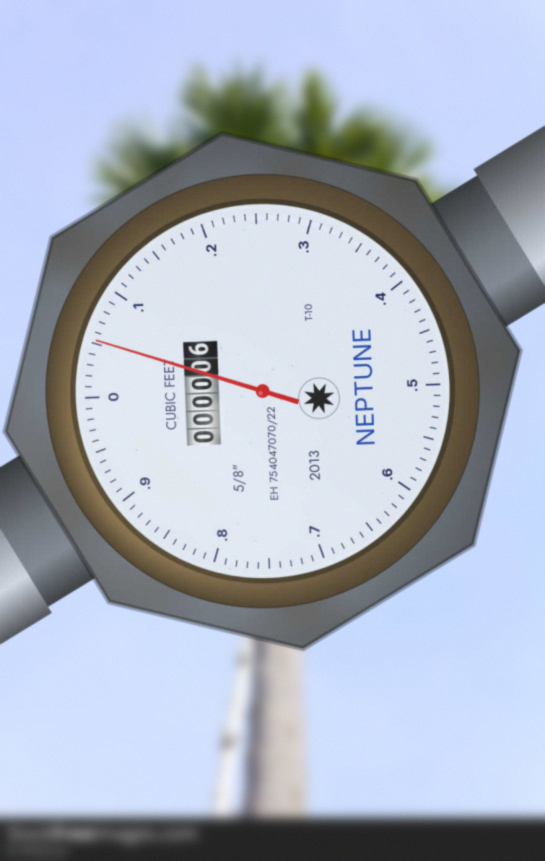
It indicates 6.05ft³
